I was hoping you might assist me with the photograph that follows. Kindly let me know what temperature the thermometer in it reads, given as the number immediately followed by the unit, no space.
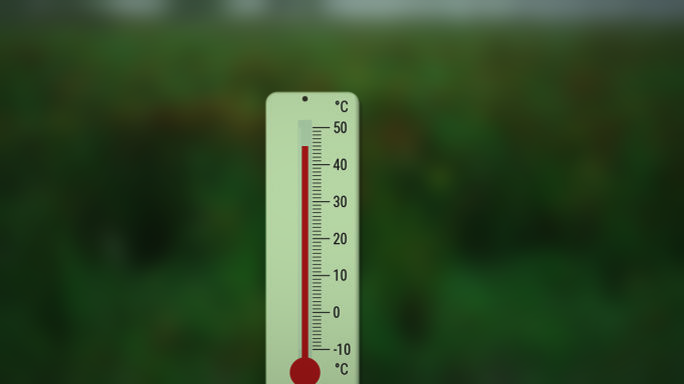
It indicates 45°C
